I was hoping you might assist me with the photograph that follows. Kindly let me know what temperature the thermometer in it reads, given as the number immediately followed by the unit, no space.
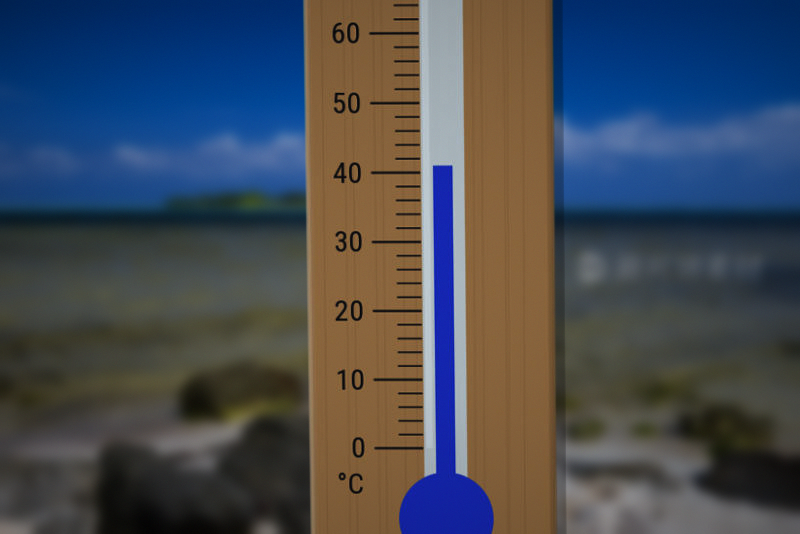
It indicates 41°C
